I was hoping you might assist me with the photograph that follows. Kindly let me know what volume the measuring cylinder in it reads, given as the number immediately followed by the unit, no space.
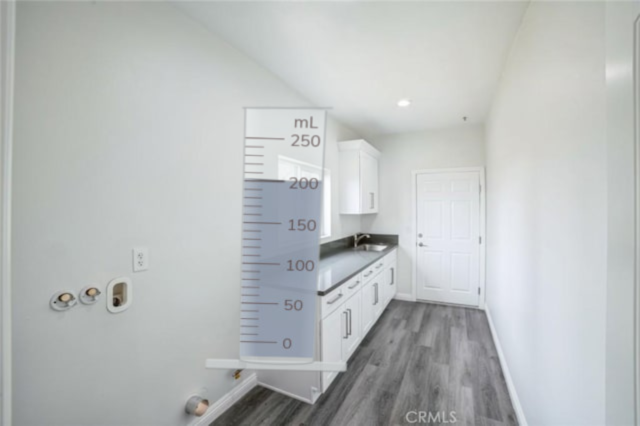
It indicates 200mL
